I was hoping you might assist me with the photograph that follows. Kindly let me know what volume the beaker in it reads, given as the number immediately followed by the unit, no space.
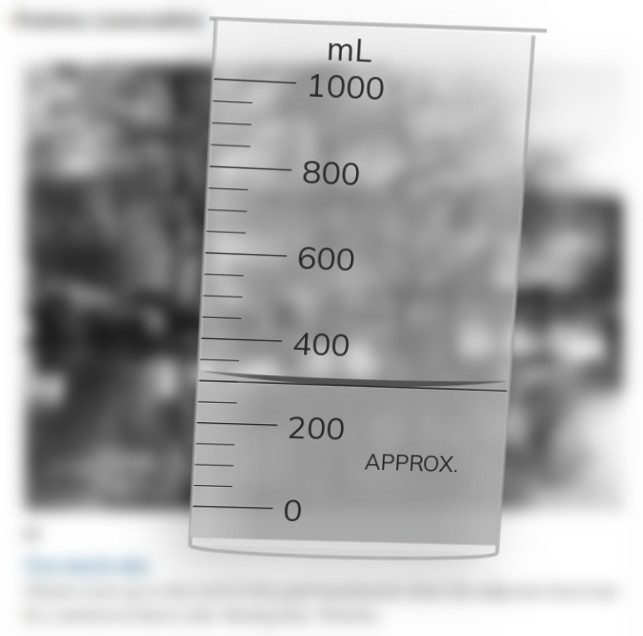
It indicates 300mL
